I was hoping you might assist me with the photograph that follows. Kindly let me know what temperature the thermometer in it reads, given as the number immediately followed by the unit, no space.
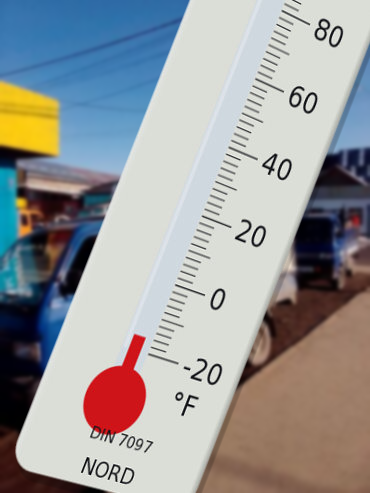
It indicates -16°F
